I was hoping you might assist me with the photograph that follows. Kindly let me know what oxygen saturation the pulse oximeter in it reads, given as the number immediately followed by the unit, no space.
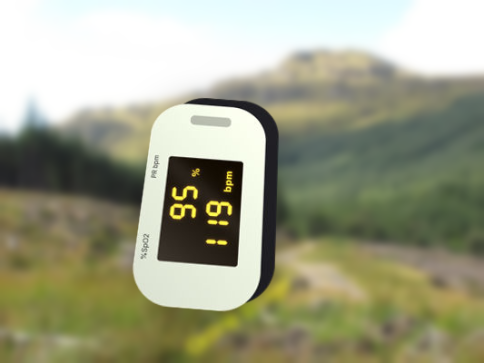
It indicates 95%
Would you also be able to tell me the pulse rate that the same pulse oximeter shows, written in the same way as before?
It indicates 119bpm
